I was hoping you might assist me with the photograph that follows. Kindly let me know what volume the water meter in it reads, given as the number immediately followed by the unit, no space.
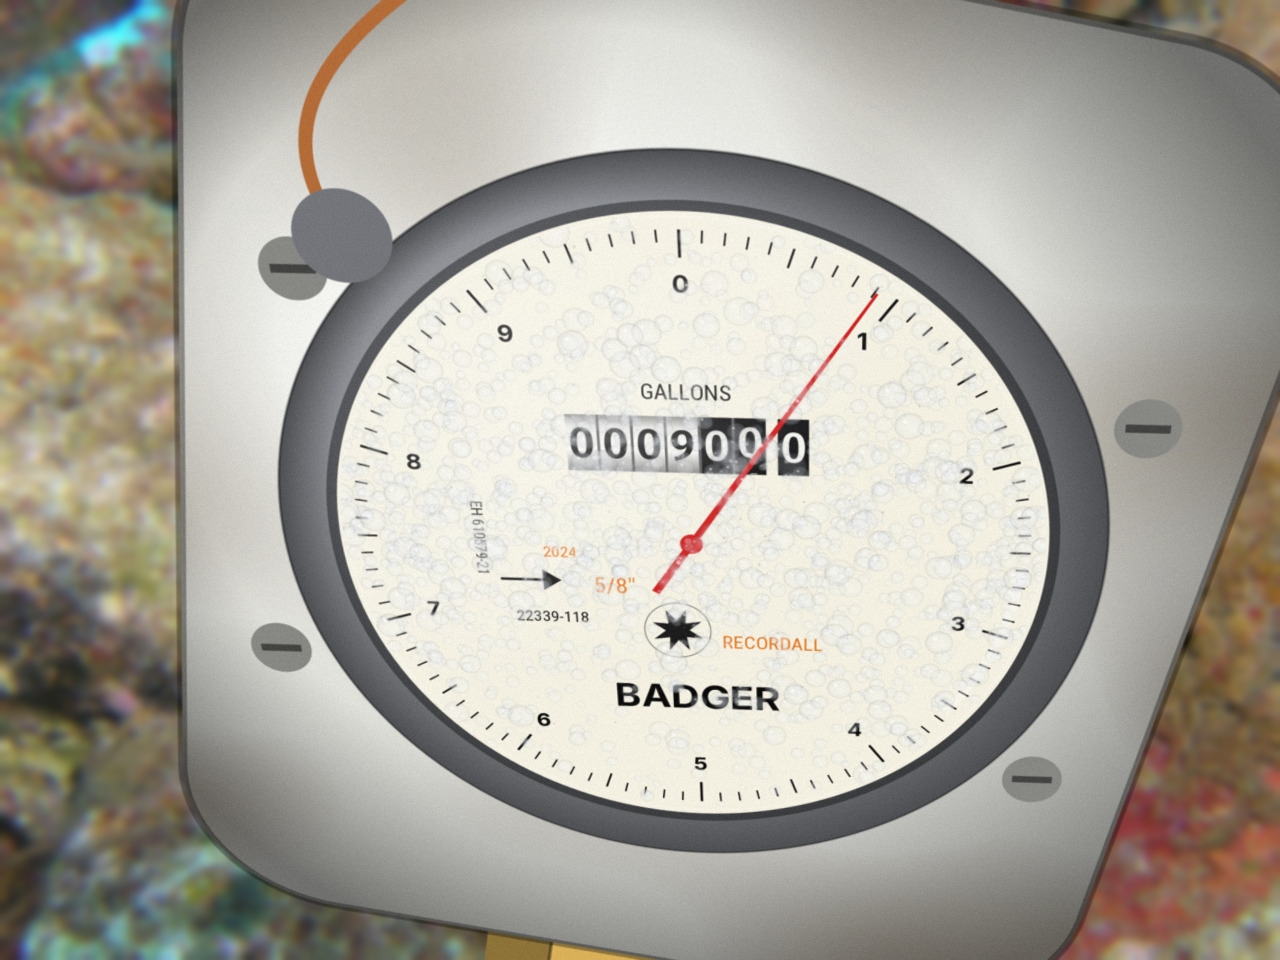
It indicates 9000.9gal
